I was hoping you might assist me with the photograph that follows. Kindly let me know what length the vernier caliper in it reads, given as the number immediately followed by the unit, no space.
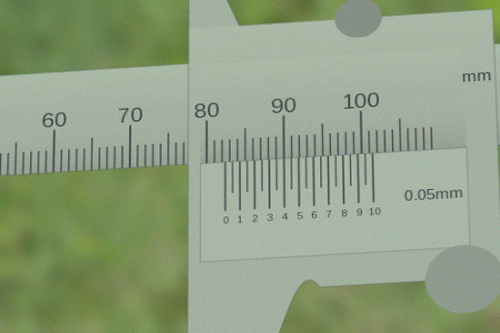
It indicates 82.4mm
